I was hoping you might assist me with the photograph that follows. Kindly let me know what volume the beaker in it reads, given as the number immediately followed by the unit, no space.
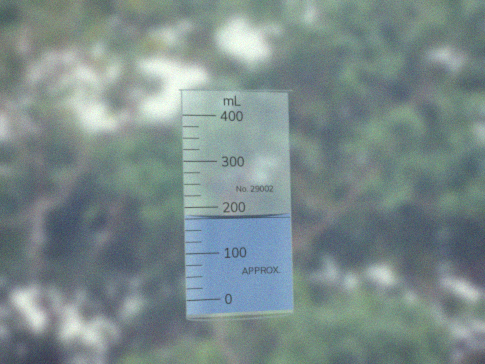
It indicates 175mL
